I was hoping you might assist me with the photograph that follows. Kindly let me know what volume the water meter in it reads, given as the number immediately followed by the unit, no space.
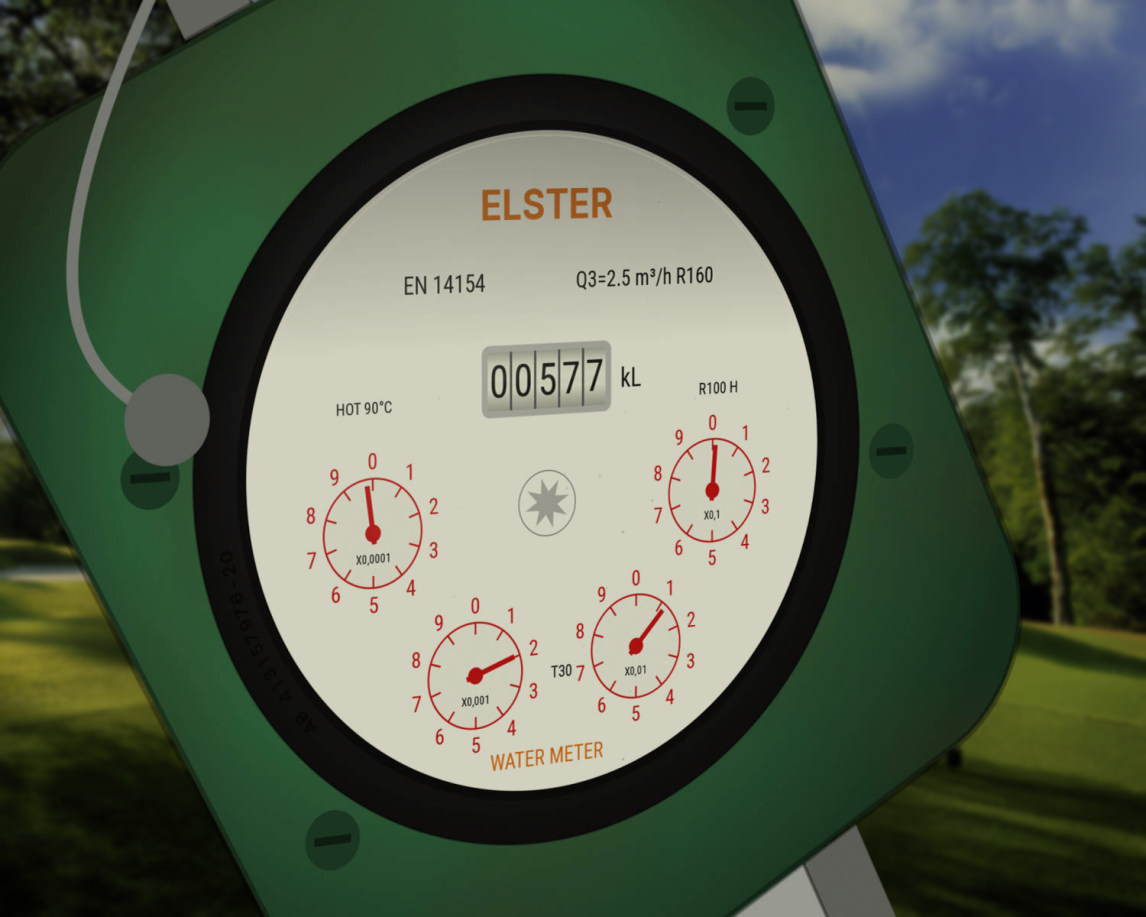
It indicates 577.0119kL
